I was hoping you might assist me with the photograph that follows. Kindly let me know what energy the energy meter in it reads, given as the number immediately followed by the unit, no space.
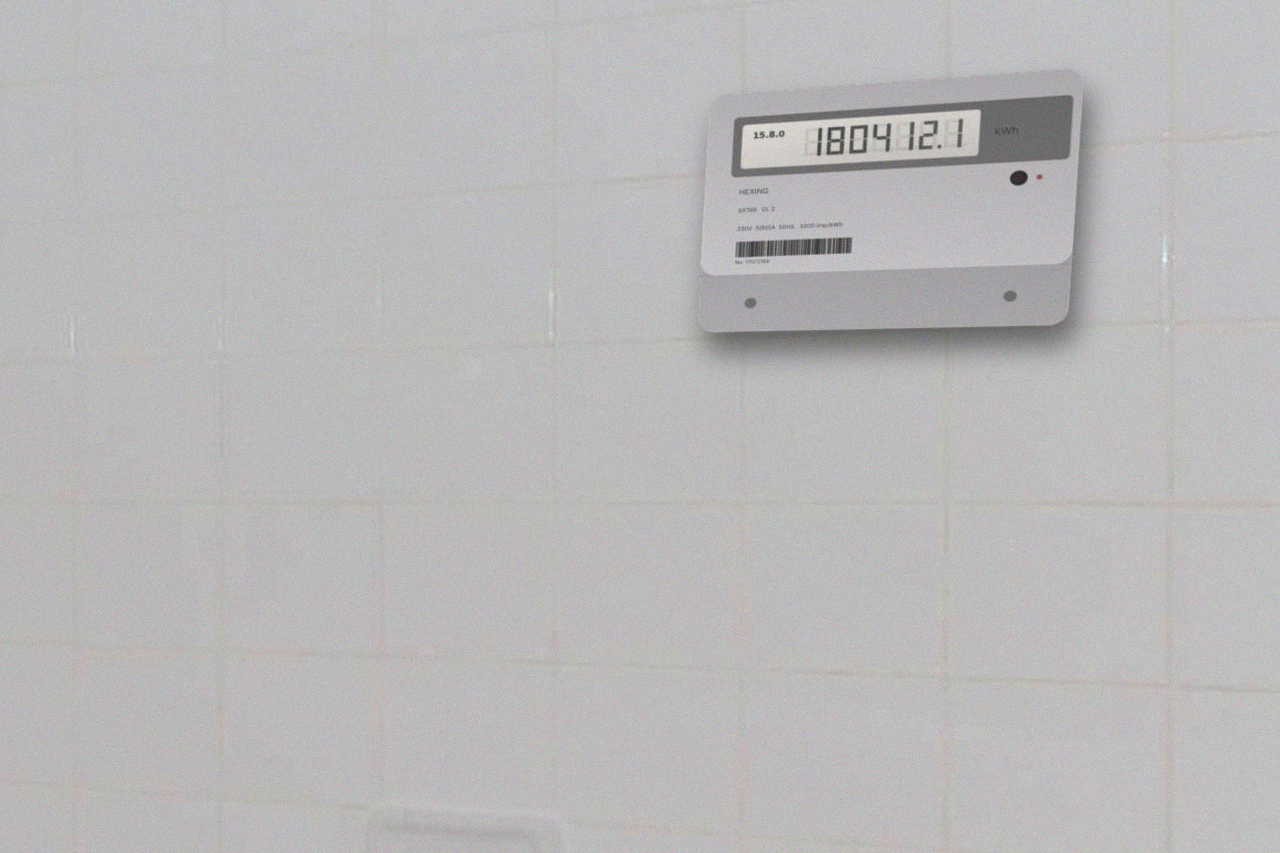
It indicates 180412.1kWh
